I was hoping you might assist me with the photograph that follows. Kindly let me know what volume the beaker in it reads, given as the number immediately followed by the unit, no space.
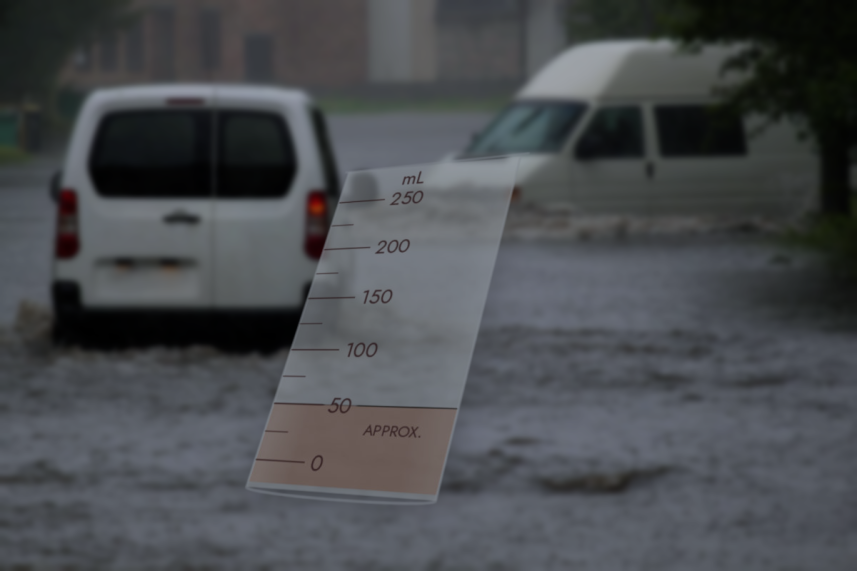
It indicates 50mL
